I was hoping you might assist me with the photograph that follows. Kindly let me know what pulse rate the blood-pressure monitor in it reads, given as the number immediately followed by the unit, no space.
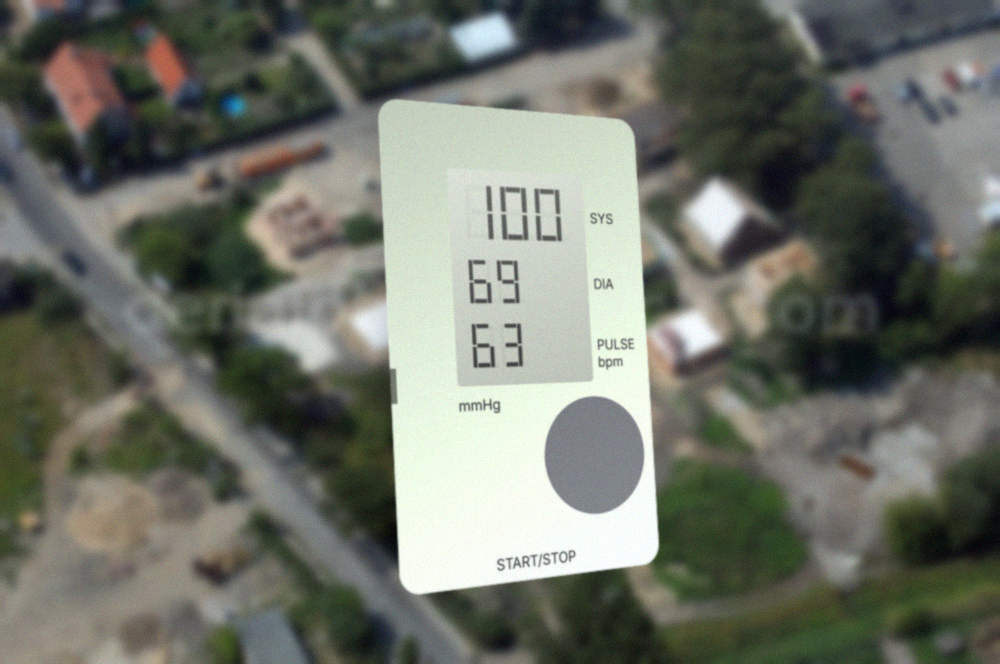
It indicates 63bpm
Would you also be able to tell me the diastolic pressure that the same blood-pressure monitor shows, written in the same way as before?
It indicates 69mmHg
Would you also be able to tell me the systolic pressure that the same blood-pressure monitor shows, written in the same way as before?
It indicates 100mmHg
